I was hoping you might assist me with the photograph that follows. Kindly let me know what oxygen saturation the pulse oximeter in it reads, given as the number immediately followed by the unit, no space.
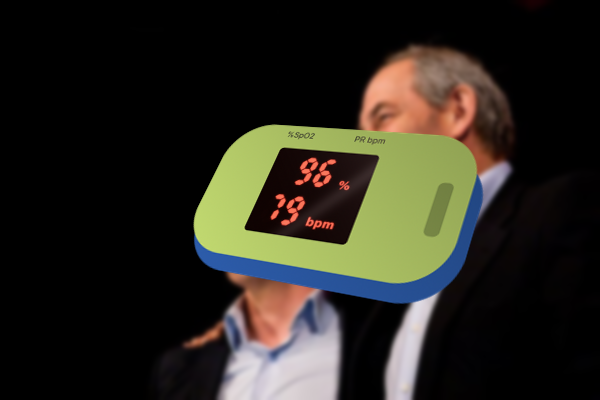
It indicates 96%
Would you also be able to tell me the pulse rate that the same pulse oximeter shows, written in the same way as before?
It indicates 79bpm
